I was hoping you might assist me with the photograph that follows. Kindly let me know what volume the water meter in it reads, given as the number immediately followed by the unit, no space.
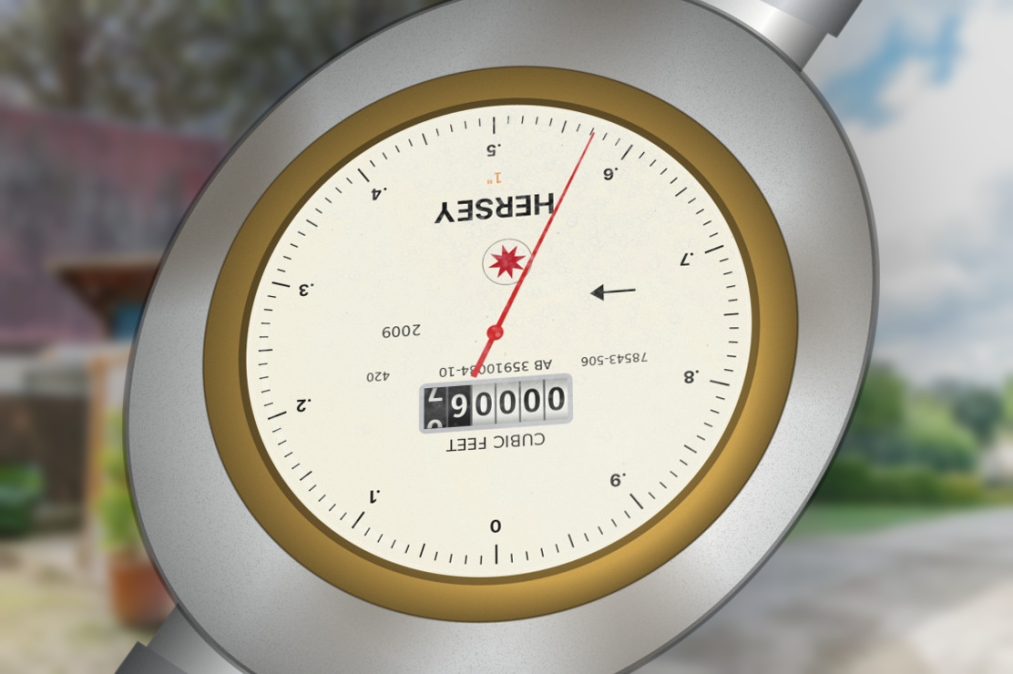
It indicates 66.57ft³
